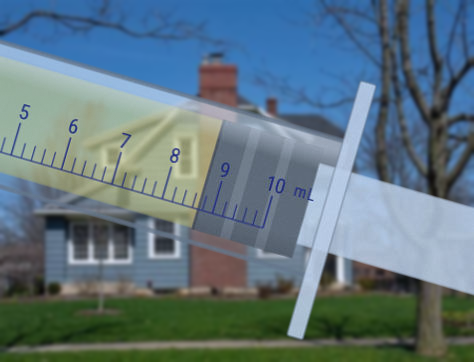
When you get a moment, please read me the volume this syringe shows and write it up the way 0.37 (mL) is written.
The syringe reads 8.7 (mL)
